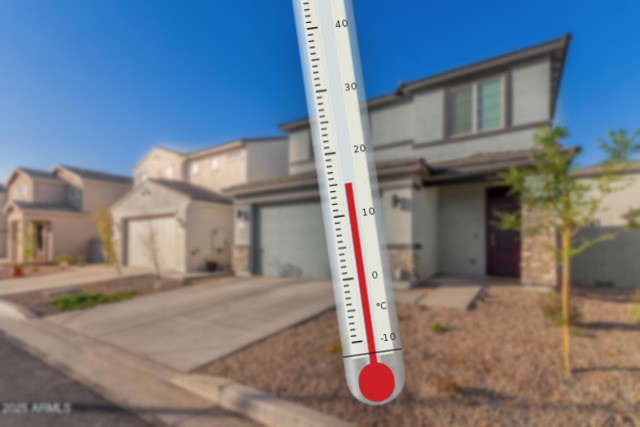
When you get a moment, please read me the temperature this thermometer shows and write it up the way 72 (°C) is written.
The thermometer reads 15 (°C)
